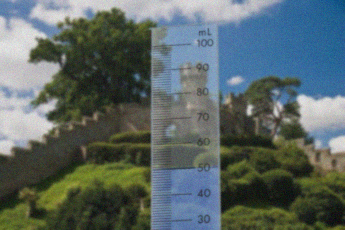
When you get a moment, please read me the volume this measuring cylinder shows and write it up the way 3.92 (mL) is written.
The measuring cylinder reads 50 (mL)
